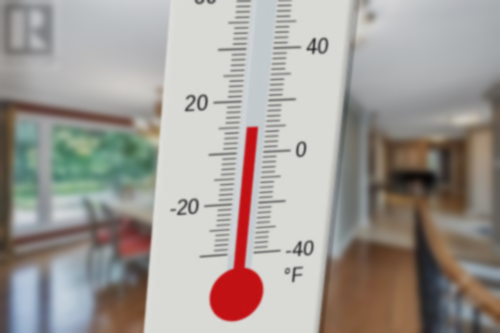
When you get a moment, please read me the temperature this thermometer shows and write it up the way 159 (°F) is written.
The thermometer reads 10 (°F)
